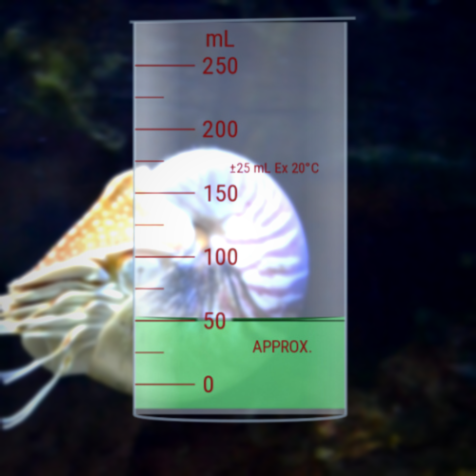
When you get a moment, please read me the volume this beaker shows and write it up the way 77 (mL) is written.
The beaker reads 50 (mL)
